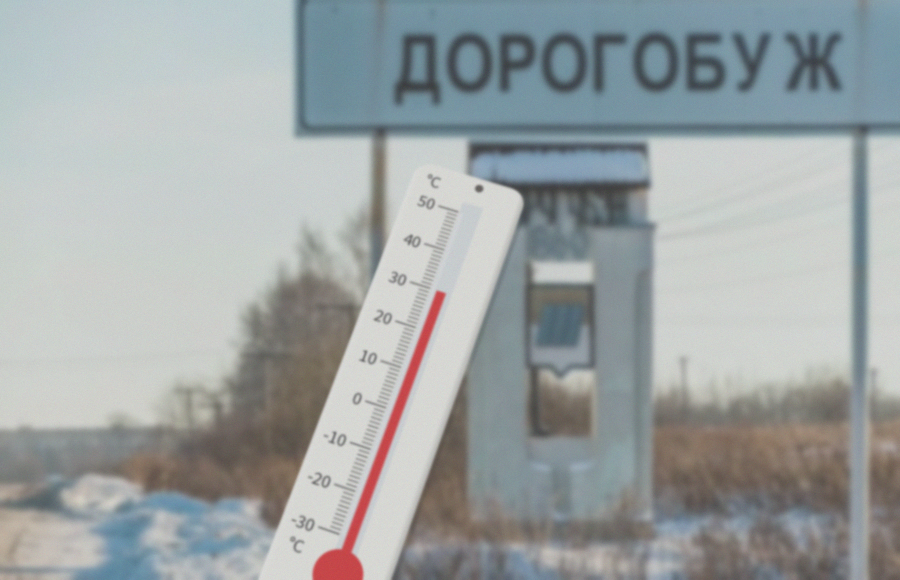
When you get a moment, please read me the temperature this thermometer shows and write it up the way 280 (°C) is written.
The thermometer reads 30 (°C)
